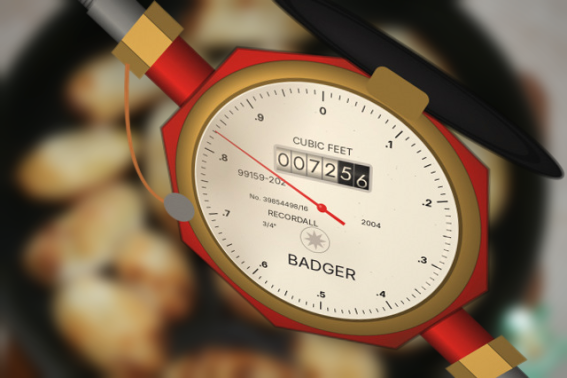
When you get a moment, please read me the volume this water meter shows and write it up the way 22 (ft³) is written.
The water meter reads 7255.83 (ft³)
